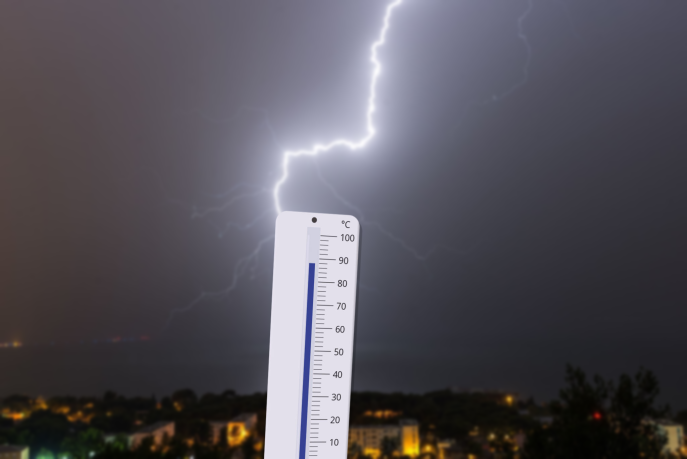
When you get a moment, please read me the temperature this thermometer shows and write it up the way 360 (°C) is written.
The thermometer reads 88 (°C)
